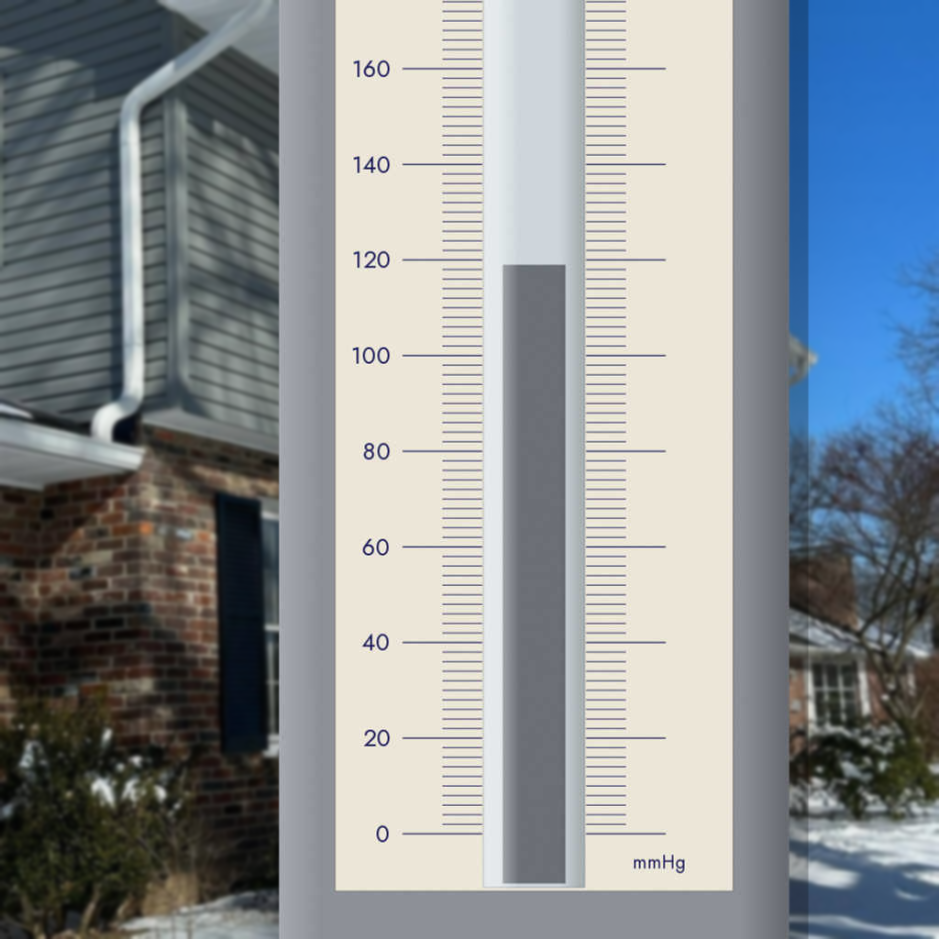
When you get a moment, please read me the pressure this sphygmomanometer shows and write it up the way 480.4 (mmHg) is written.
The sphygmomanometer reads 119 (mmHg)
